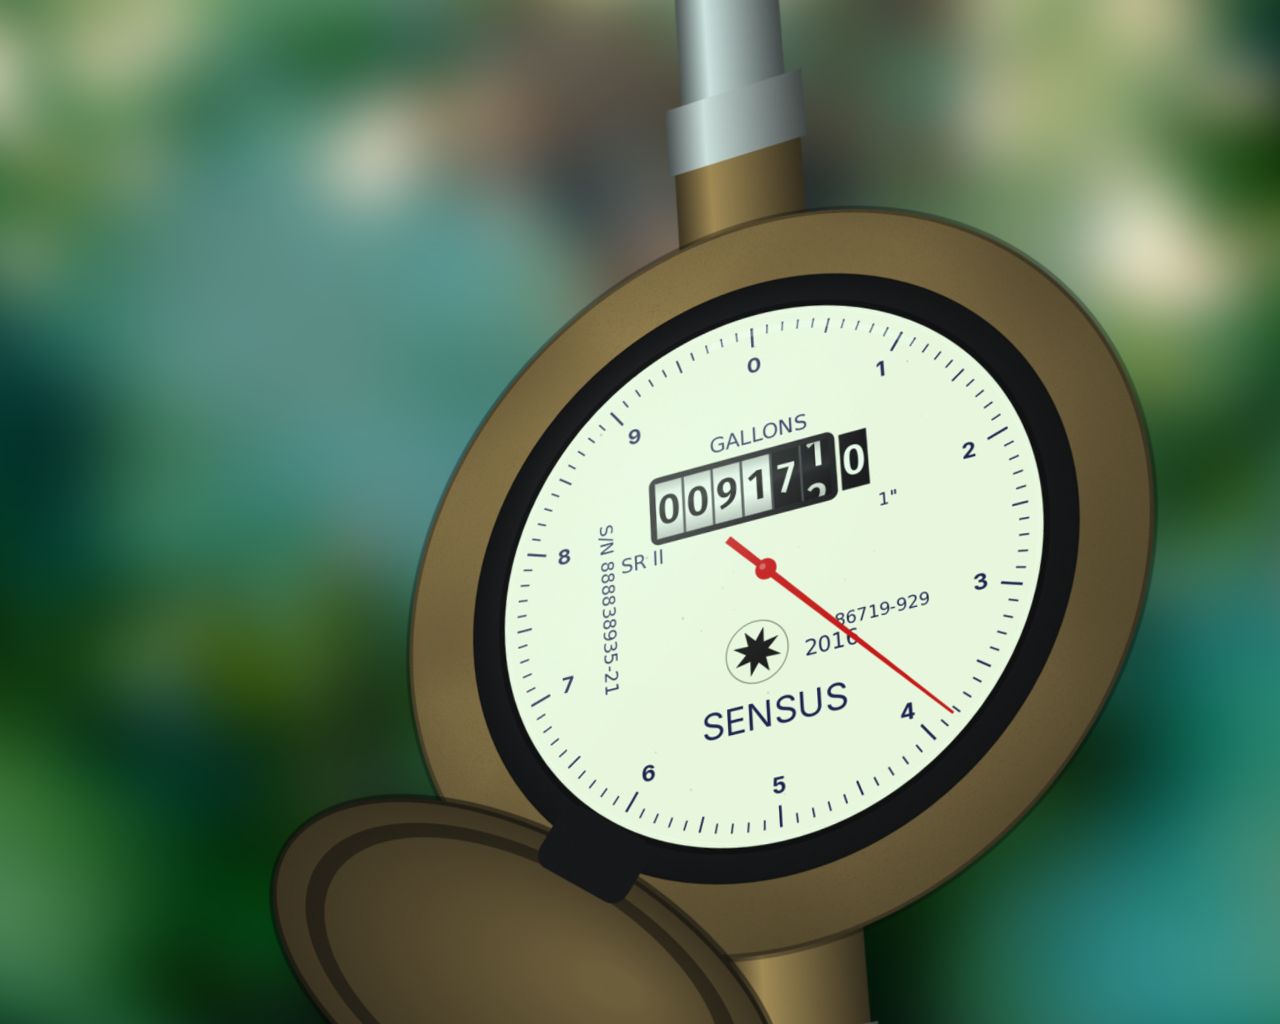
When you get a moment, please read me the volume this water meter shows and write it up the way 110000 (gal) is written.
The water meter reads 91713.8 (gal)
